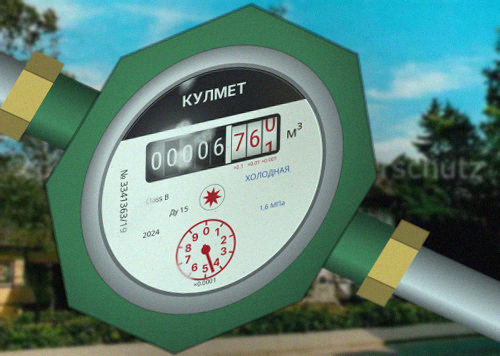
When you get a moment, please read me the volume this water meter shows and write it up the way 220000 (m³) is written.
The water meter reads 6.7604 (m³)
